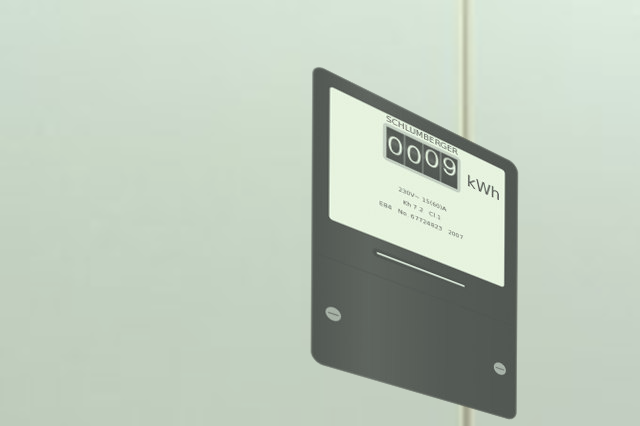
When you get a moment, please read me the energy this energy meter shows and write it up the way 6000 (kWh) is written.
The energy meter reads 9 (kWh)
